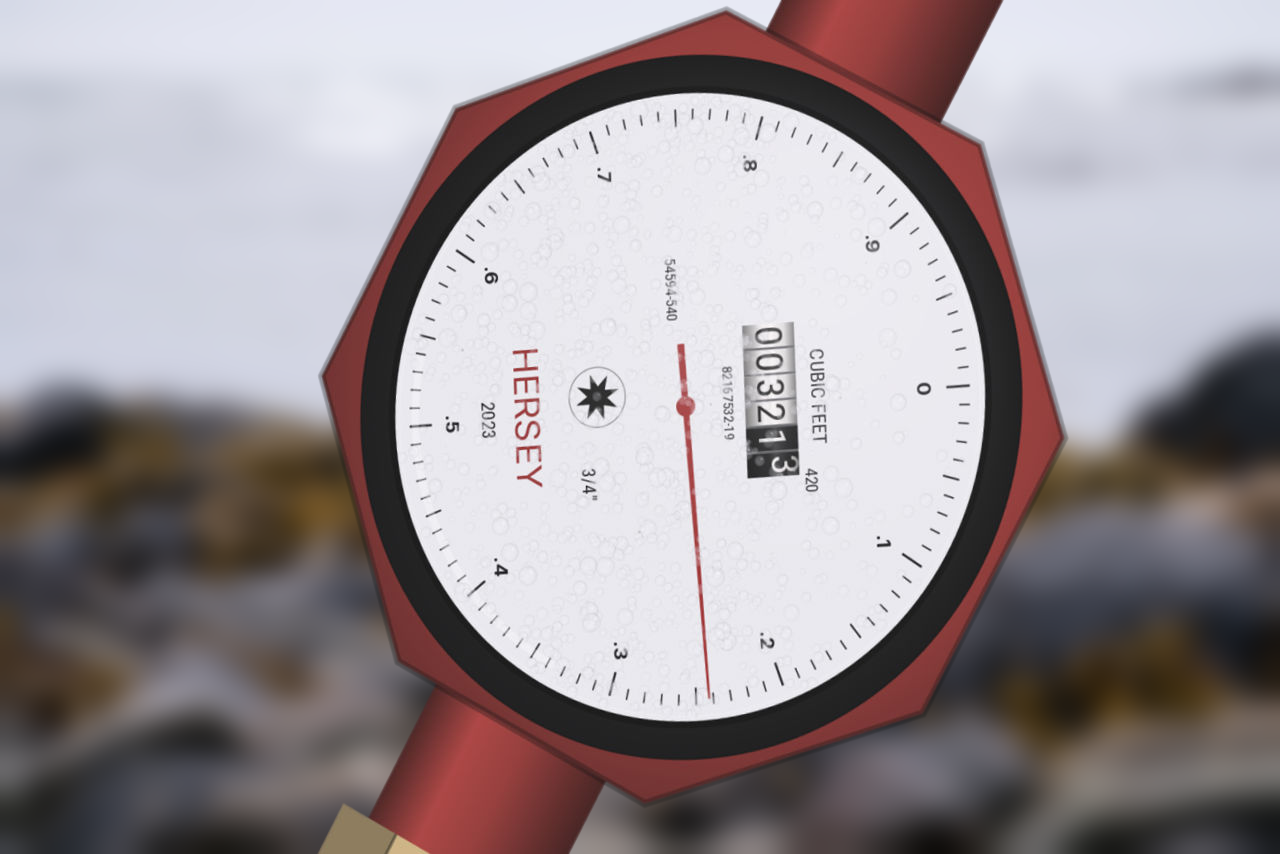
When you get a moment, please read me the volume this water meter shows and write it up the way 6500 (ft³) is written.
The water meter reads 3213.24 (ft³)
